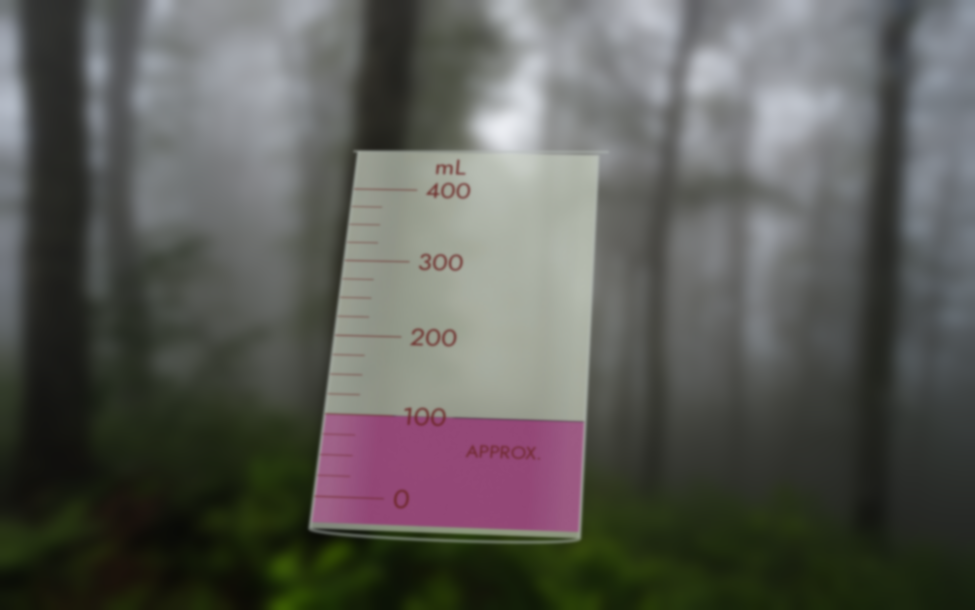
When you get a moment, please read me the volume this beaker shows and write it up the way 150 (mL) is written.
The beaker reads 100 (mL)
